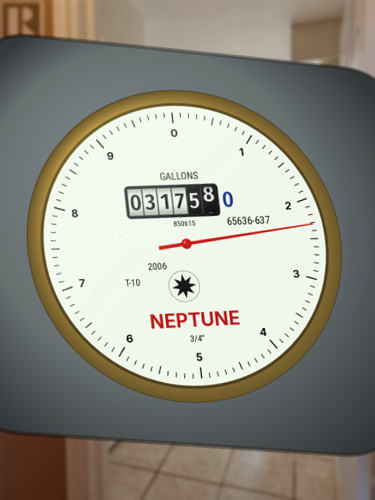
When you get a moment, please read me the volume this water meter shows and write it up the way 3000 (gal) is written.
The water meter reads 317582.3 (gal)
